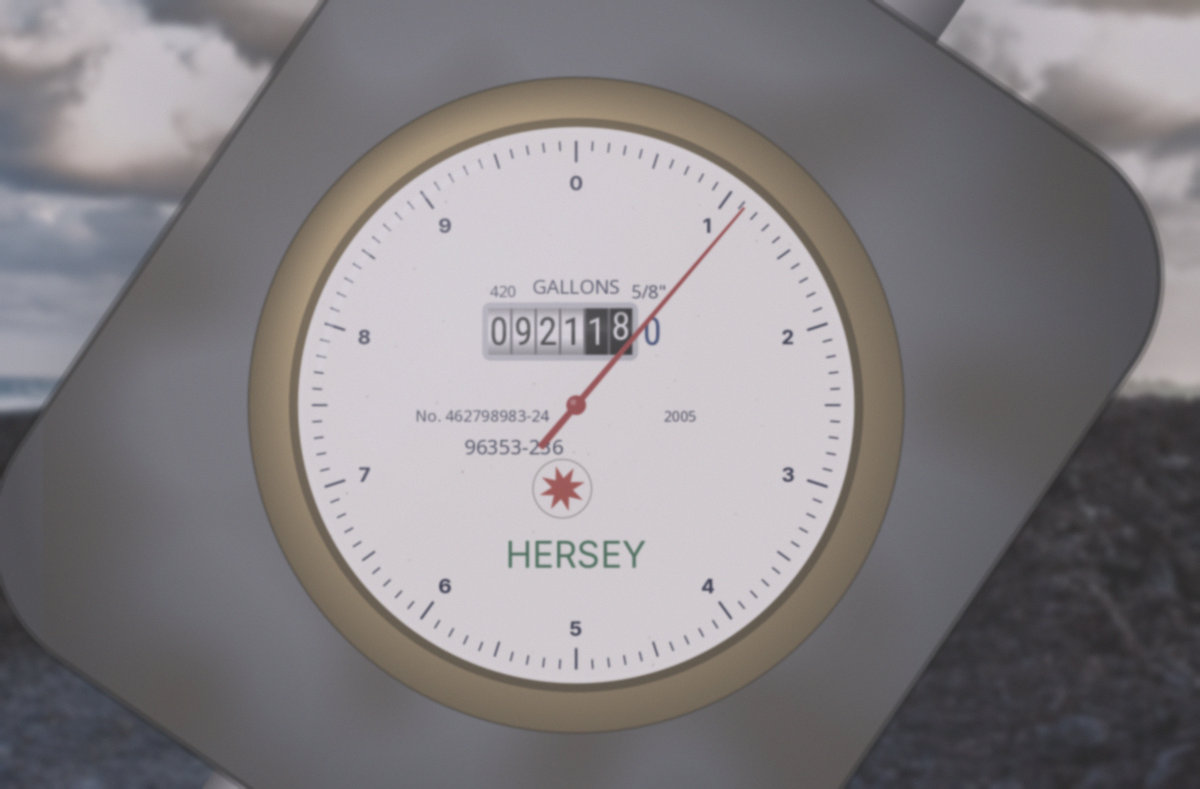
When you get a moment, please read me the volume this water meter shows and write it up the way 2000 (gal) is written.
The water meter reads 921181.1 (gal)
